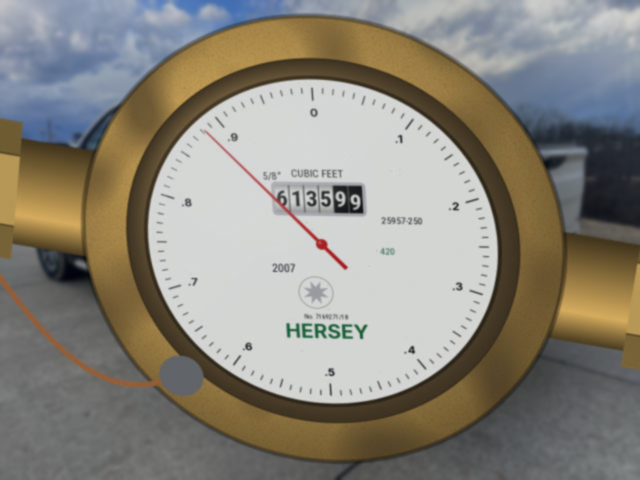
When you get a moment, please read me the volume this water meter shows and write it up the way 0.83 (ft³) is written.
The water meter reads 613598.88 (ft³)
